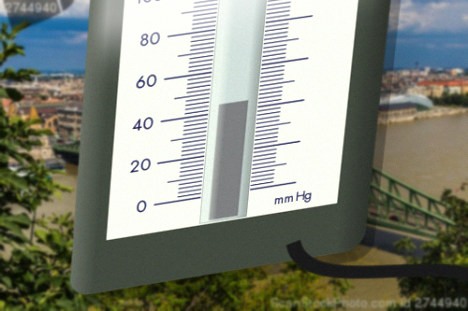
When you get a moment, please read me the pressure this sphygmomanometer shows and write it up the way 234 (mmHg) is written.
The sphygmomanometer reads 44 (mmHg)
